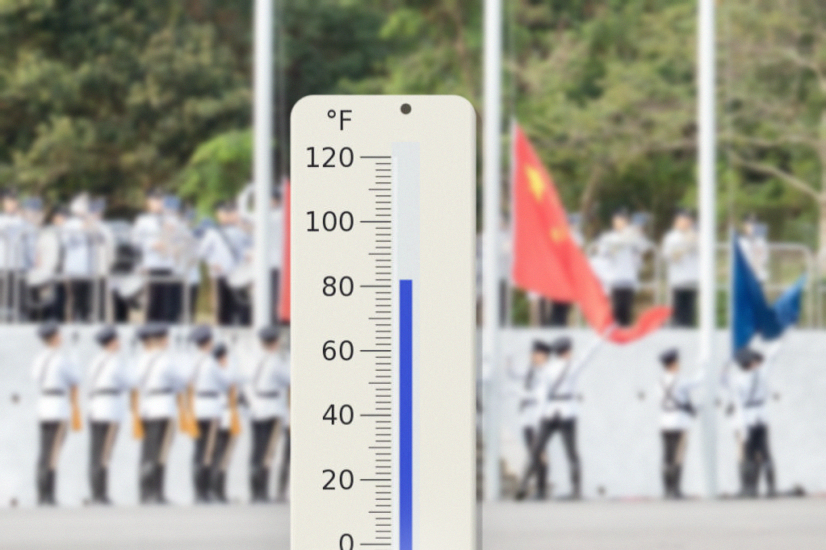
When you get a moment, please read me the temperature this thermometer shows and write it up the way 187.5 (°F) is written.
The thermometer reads 82 (°F)
